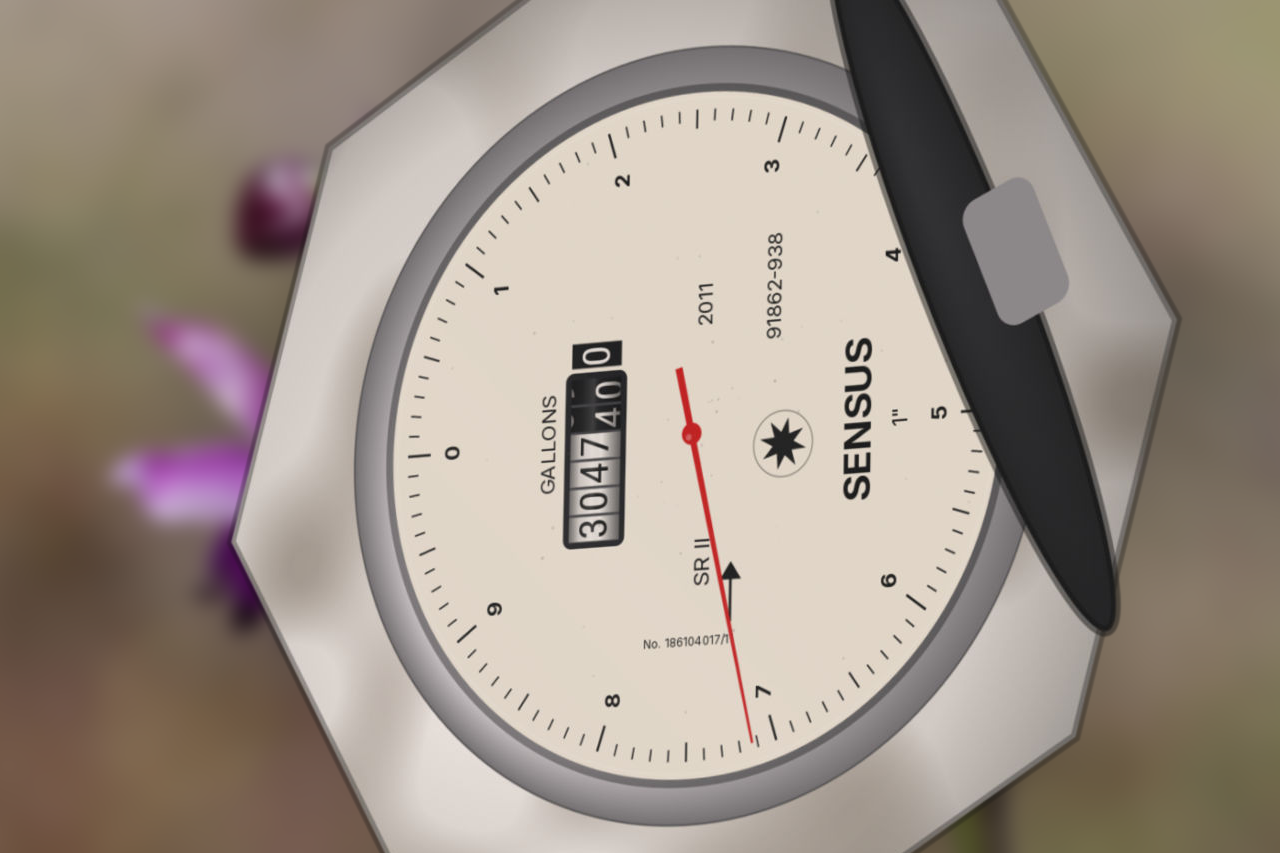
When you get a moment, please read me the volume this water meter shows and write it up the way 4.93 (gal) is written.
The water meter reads 3047397.1 (gal)
